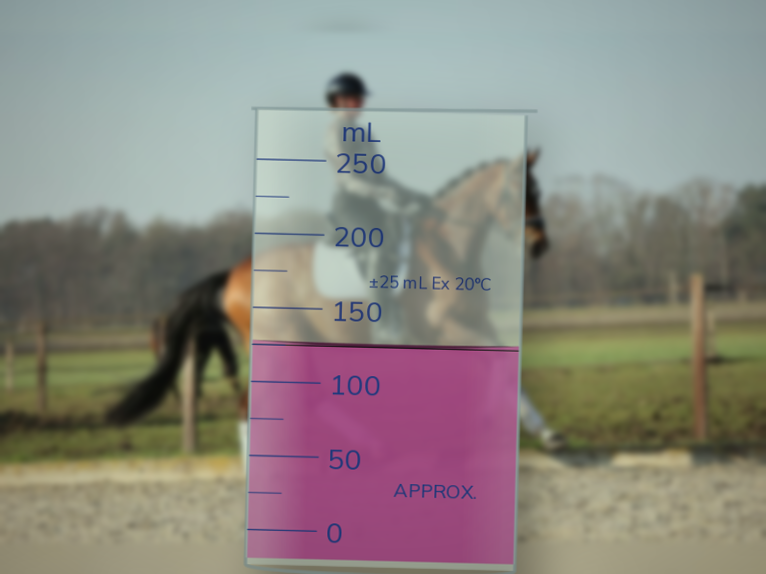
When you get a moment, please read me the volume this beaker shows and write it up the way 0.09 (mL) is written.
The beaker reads 125 (mL)
